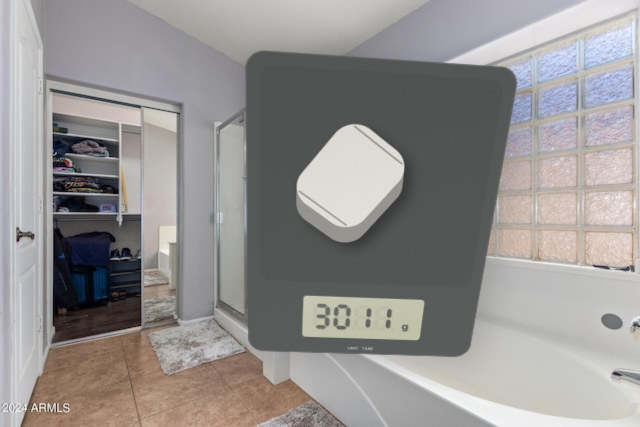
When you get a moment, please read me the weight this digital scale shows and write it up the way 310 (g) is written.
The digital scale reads 3011 (g)
